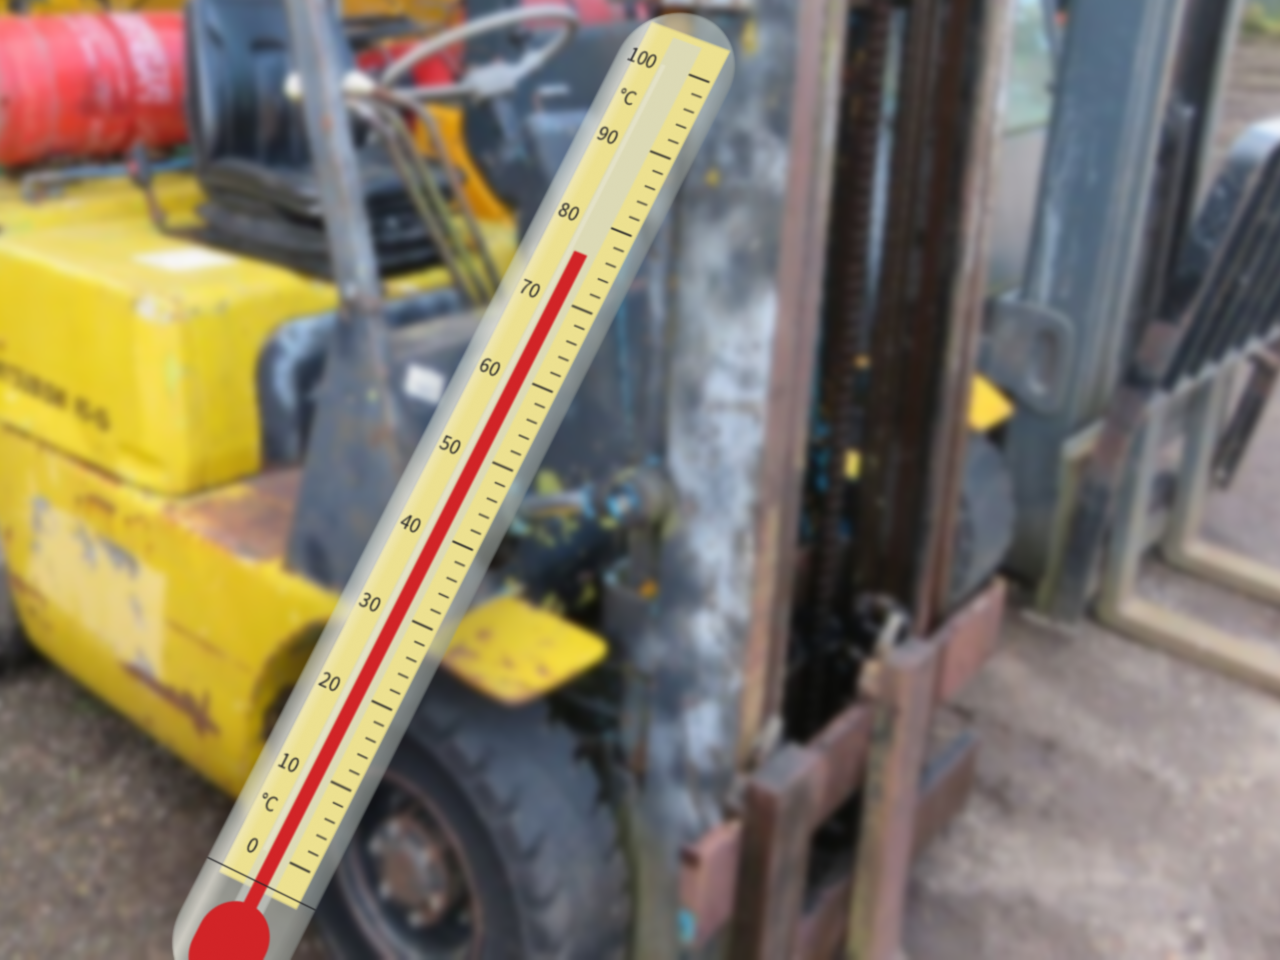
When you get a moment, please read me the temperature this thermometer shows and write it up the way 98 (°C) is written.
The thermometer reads 76 (°C)
